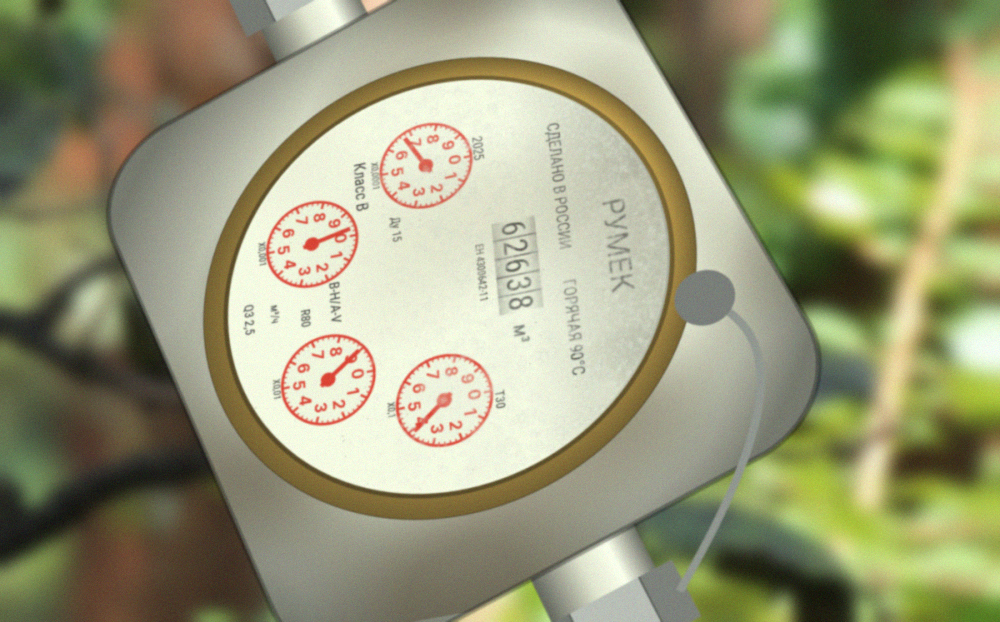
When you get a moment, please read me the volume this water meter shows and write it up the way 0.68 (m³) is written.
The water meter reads 62638.3896 (m³)
